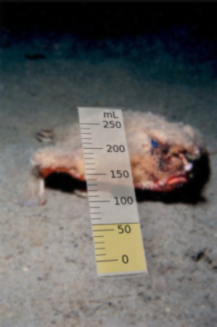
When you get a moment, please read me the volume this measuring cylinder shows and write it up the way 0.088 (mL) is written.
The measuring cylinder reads 60 (mL)
